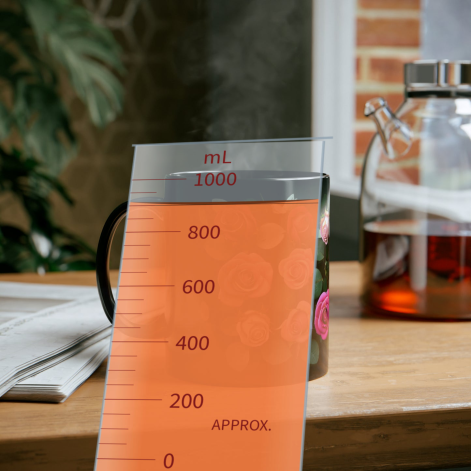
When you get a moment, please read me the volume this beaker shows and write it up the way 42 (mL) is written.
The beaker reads 900 (mL)
